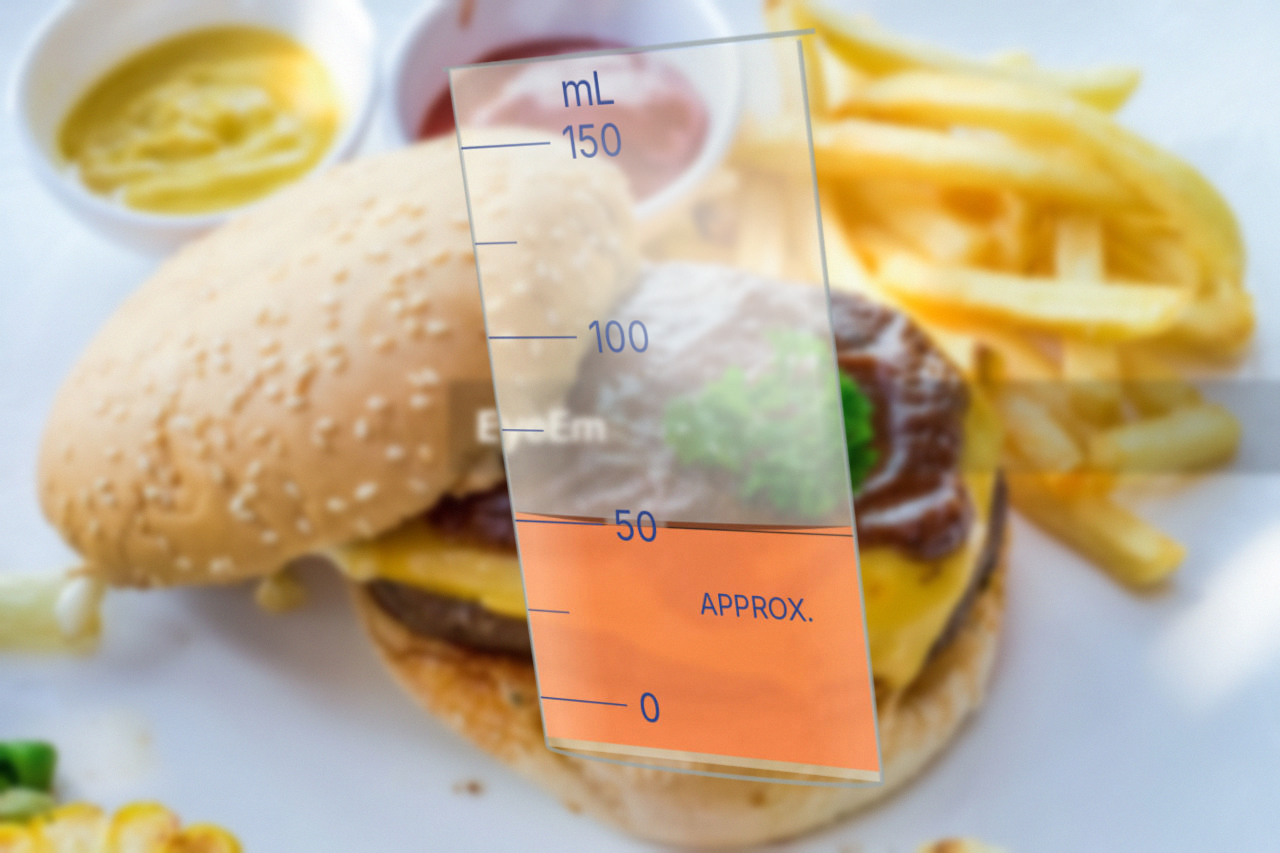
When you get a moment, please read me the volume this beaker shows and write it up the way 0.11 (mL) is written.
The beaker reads 50 (mL)
